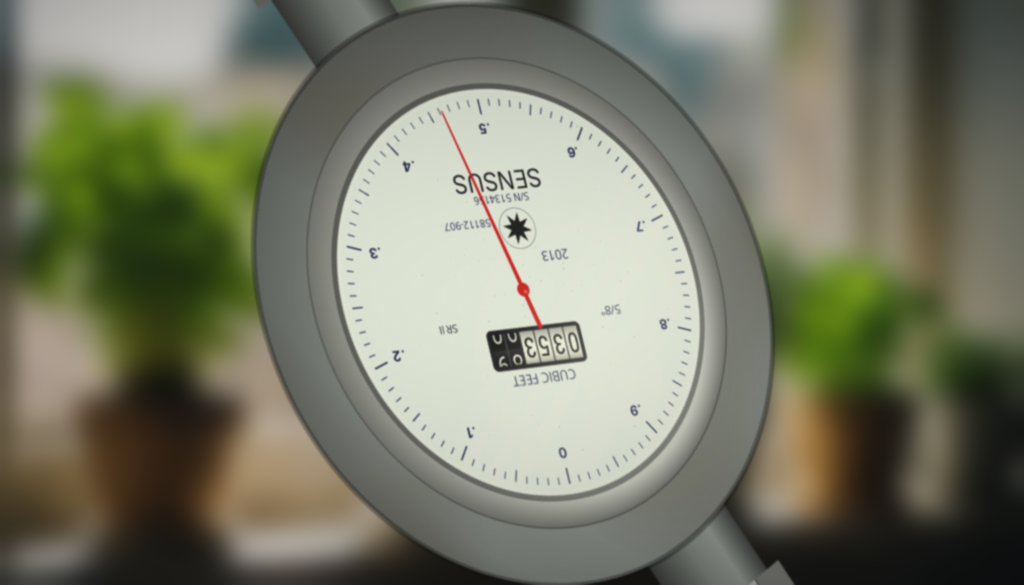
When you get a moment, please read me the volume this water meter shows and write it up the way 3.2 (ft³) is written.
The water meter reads 35389.46 (ft³)
